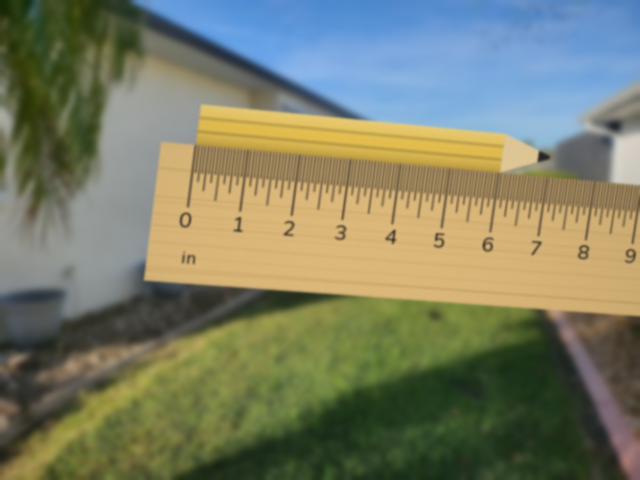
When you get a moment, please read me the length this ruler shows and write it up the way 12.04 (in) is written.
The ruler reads 7 (in)
